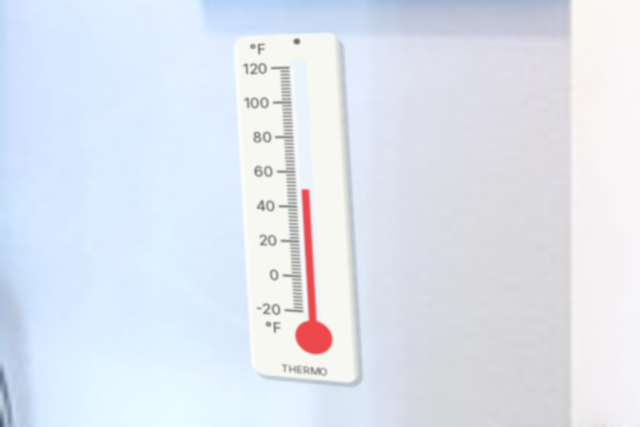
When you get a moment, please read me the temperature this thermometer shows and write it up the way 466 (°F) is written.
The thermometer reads 50 (°F)
